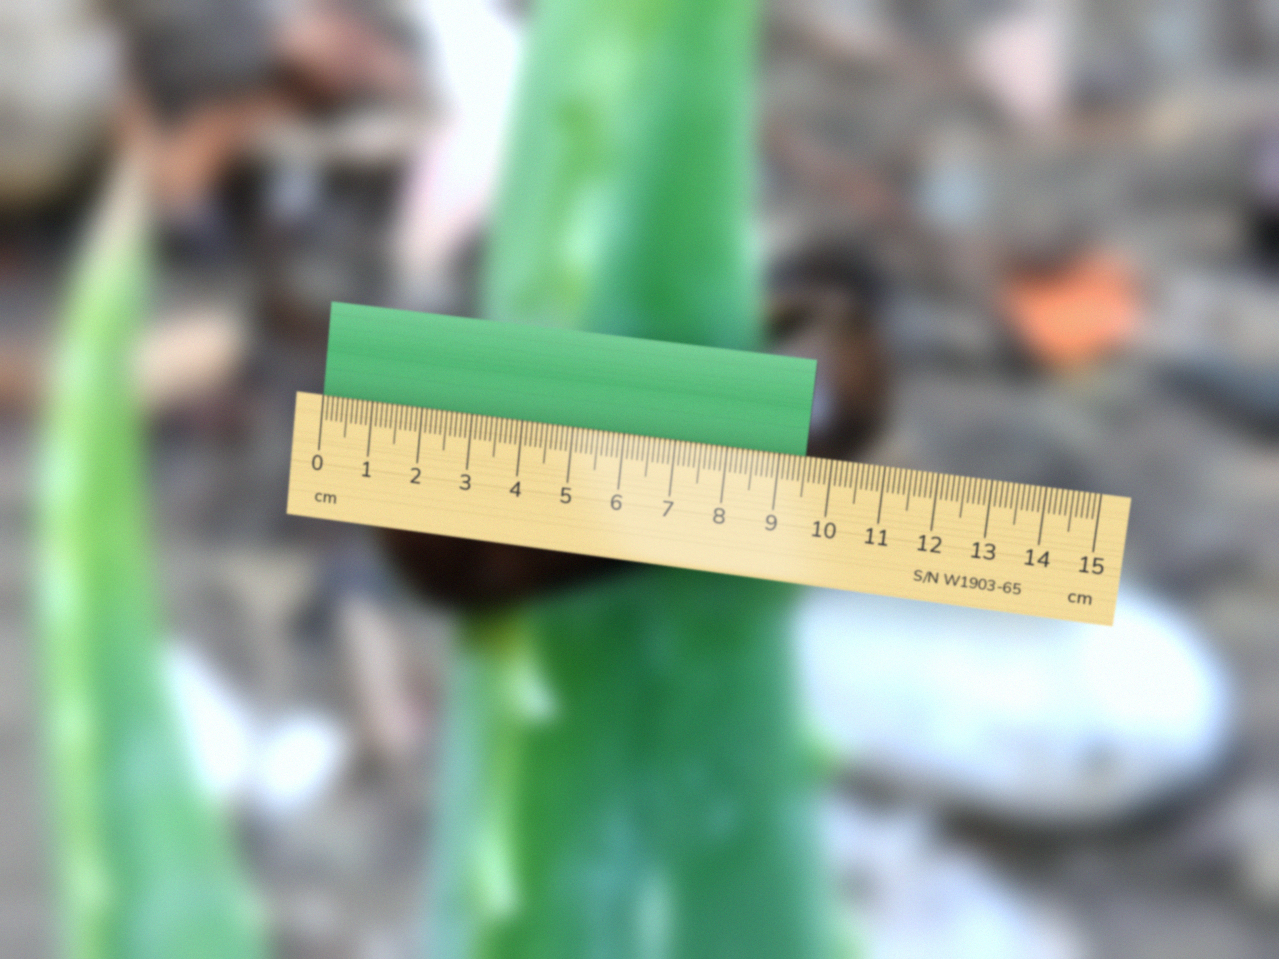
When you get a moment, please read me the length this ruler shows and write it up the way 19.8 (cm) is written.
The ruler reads 9.5 (cm)
